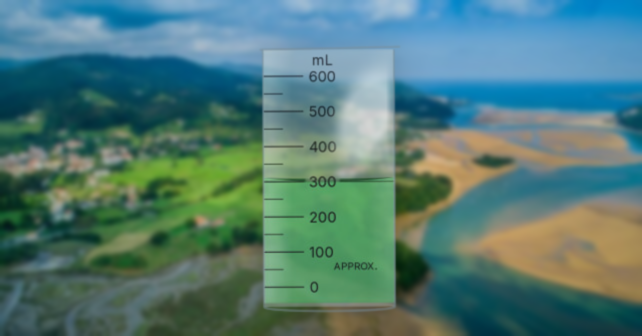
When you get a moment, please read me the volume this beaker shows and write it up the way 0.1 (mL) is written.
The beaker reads 300 (mL)
